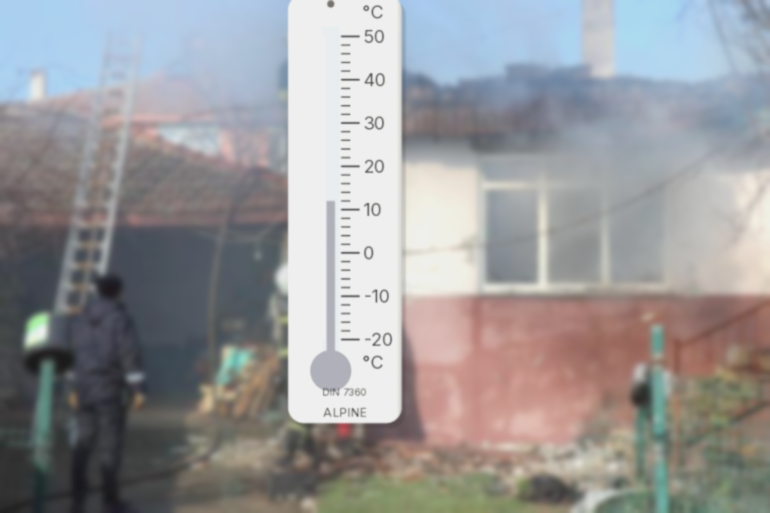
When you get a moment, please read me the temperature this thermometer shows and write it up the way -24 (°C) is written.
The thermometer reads 12 (°C)
